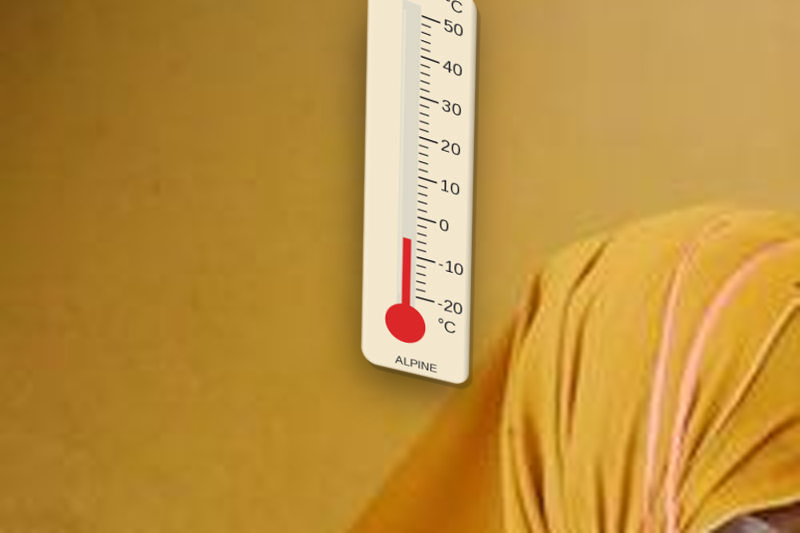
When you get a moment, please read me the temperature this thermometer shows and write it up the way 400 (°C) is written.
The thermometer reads -6 (°C)
